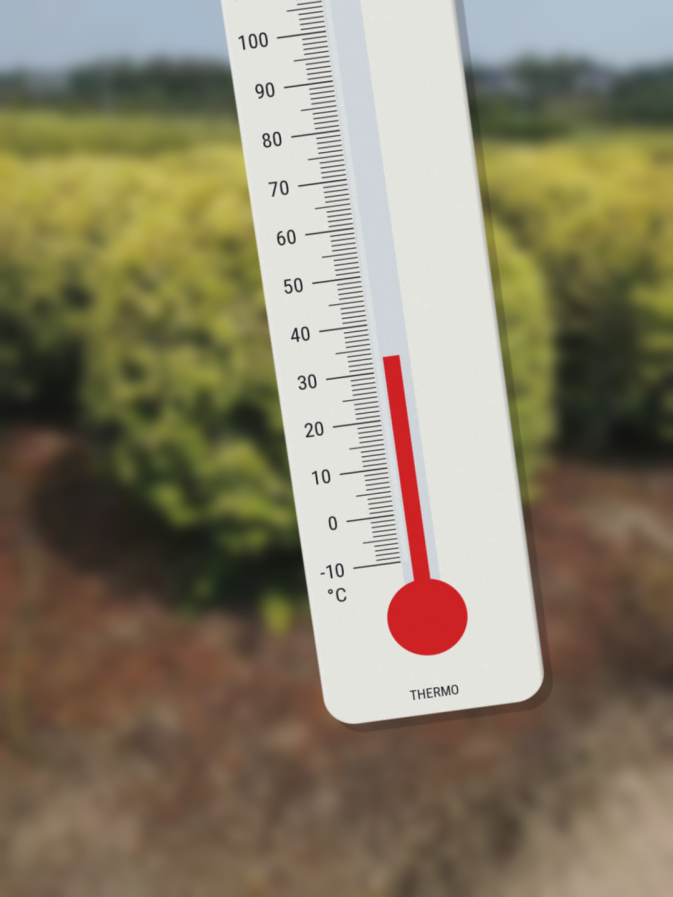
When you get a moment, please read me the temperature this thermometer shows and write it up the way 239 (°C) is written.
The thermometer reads 33 (°C)
